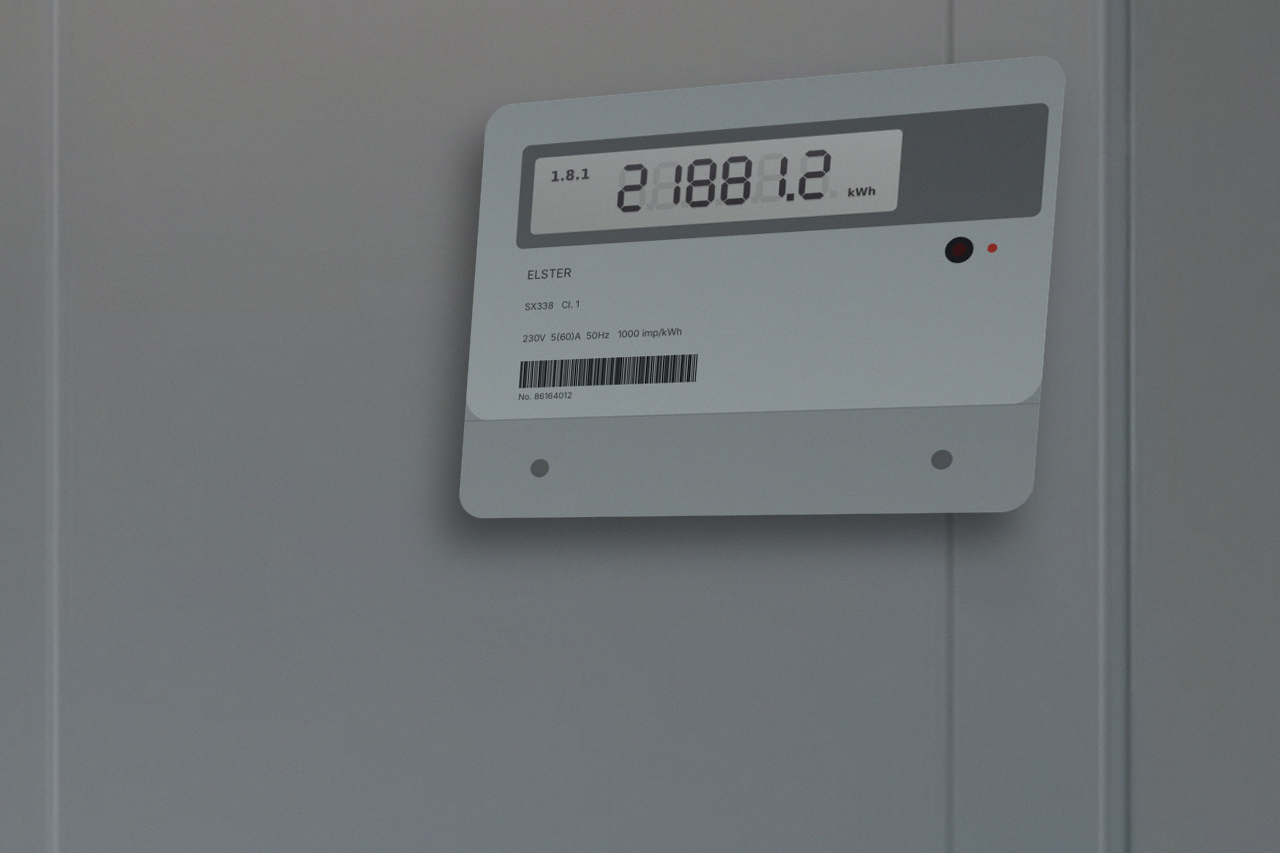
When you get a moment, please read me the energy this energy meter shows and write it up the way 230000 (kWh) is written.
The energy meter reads 21881.2 (kWh)
